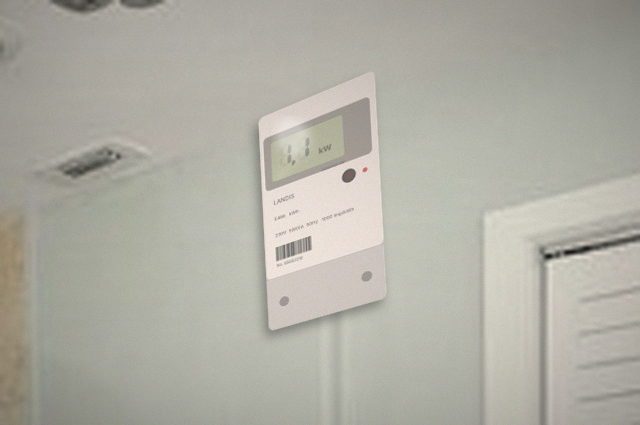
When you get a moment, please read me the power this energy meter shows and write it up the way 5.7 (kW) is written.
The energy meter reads 1.1 (kW)
